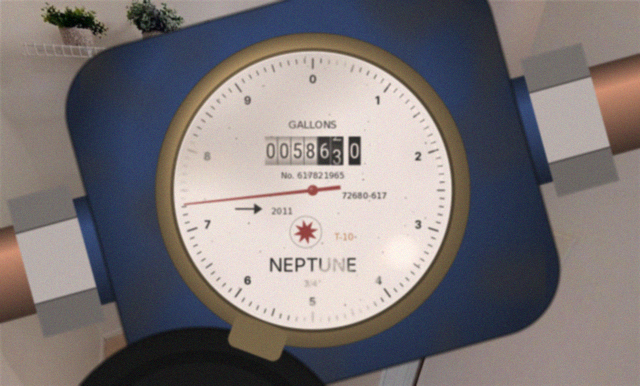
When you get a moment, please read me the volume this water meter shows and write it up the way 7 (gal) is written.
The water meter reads 58627.3 (gal)
